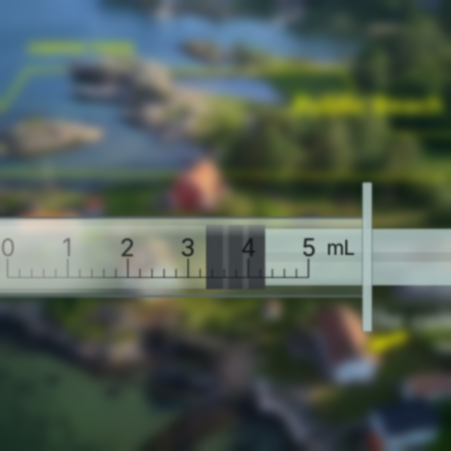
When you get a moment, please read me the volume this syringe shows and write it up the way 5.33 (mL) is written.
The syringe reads 3.3 (mL)
